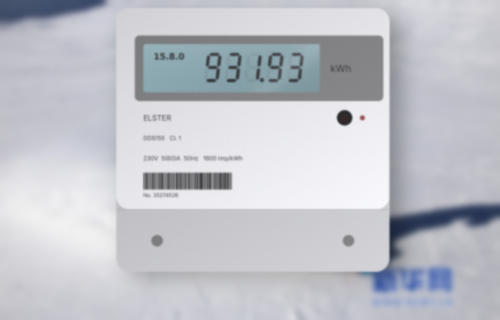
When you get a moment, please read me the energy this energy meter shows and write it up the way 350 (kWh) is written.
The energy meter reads 931.93 (kWh)
